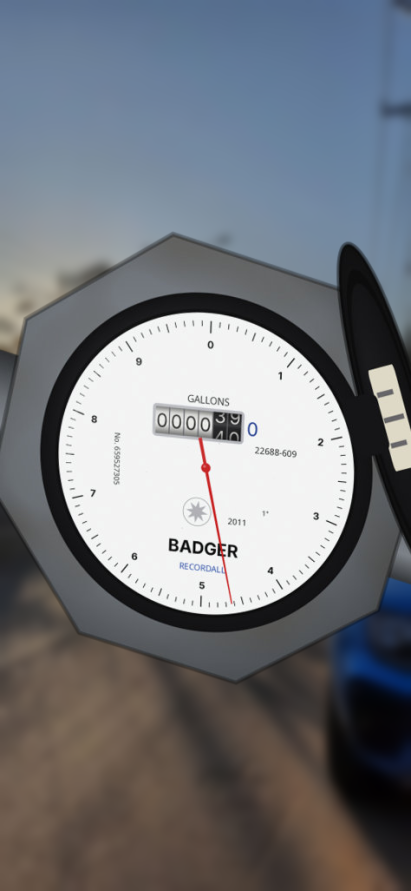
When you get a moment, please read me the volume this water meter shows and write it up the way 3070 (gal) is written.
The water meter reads 394.6 (gal)
